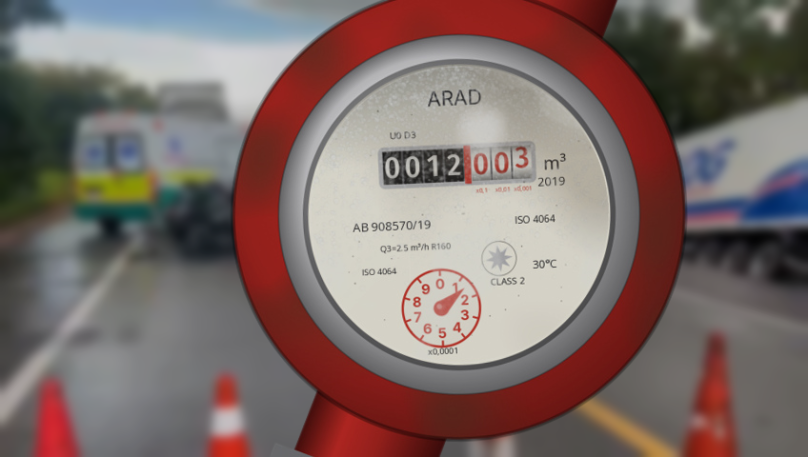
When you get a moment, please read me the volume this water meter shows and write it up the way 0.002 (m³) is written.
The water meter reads 12.0031 (m³)
